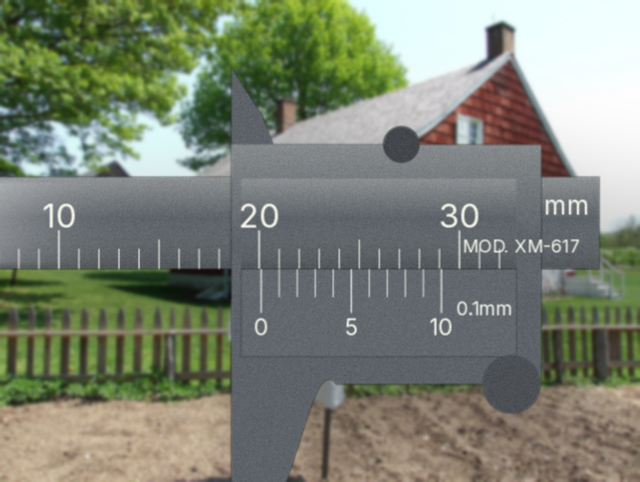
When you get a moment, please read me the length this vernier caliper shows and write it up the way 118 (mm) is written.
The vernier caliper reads 20.1 (mm)
